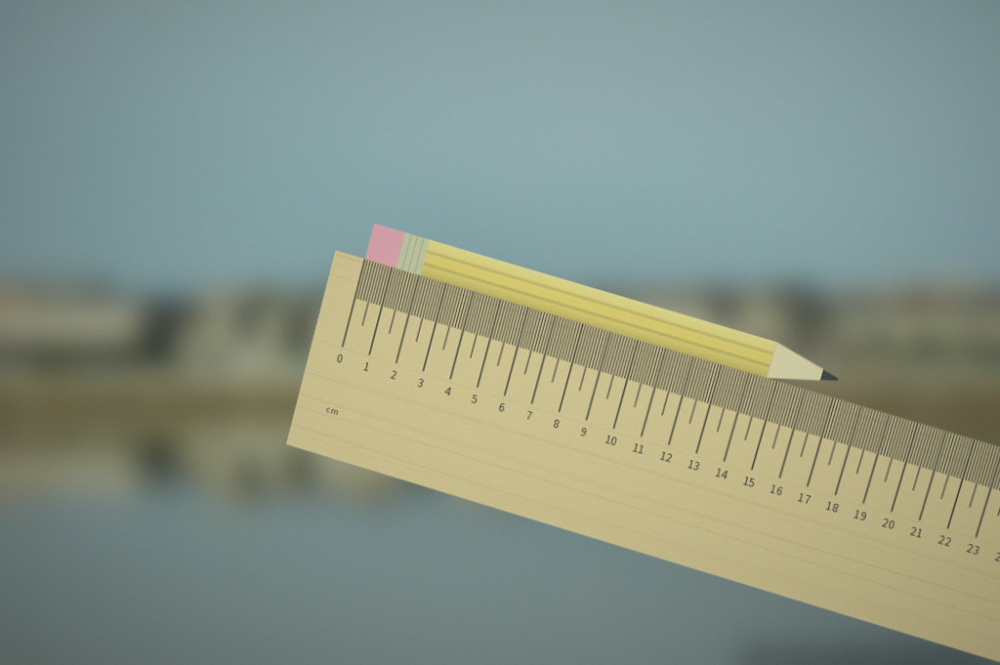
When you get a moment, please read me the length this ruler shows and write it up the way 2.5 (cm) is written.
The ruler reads 17 (cm)
